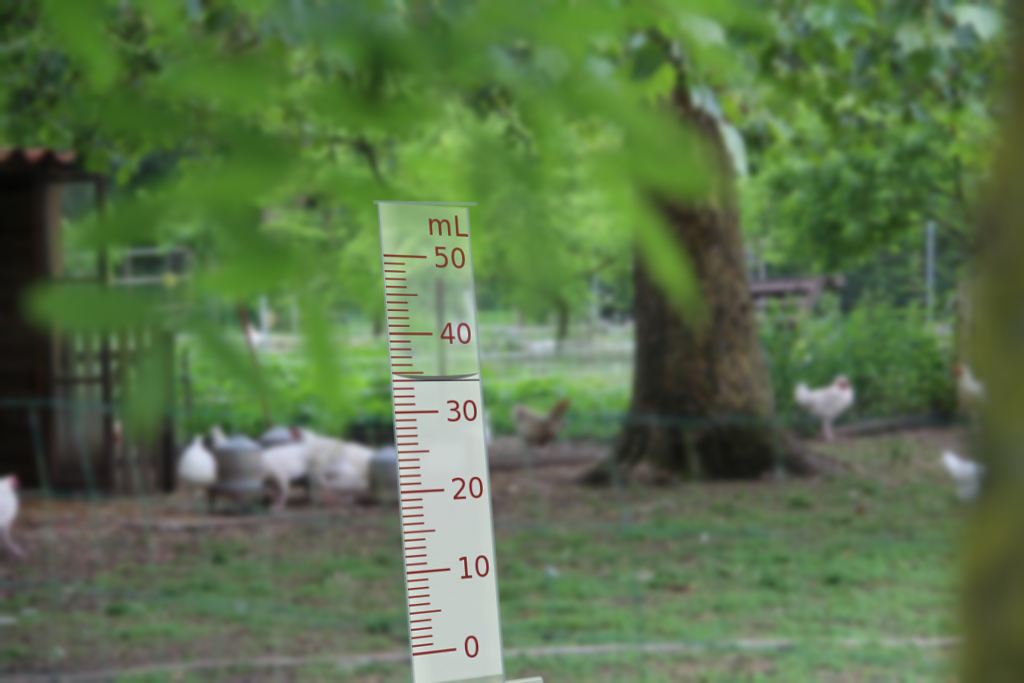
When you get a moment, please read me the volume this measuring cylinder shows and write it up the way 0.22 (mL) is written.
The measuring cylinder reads 34 (mL)
